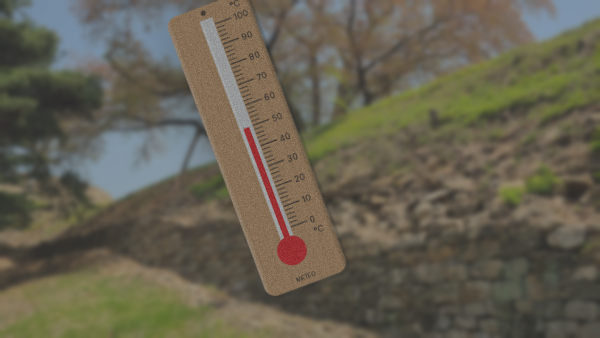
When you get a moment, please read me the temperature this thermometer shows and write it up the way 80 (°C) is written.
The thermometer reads 50 (°C)
